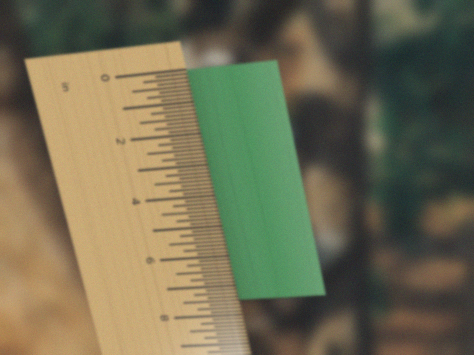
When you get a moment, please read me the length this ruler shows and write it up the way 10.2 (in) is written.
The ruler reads 7.5 (in)
